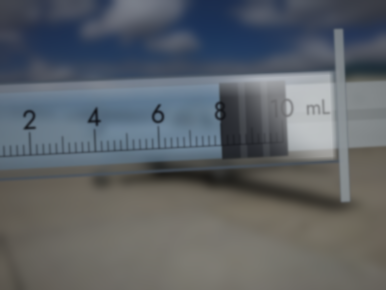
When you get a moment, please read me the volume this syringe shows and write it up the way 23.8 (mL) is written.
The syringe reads 8 (mL)
